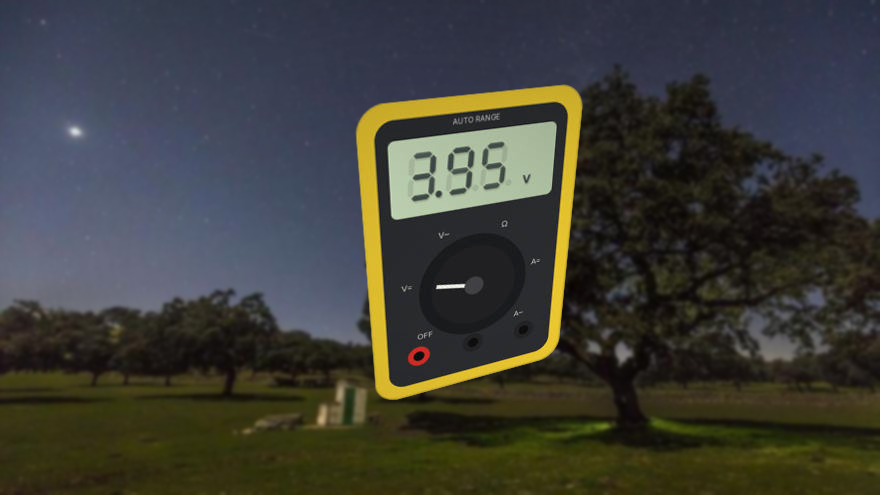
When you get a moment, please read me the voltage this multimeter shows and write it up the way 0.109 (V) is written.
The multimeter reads 3.95 (V)
